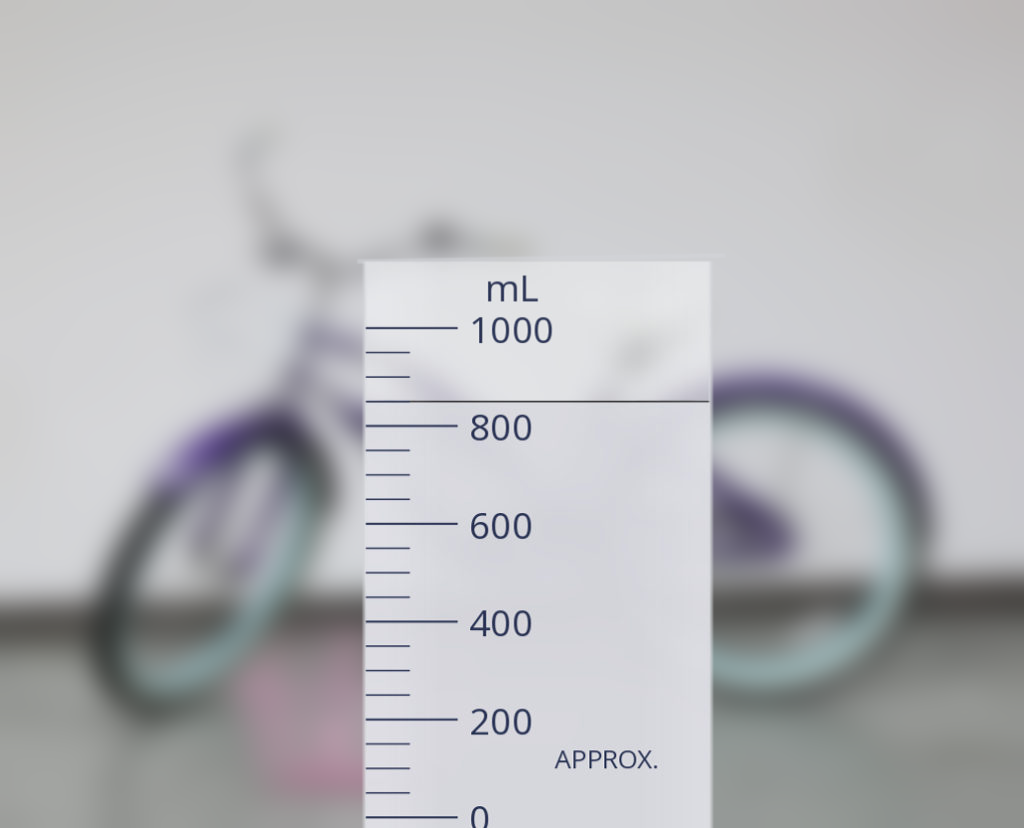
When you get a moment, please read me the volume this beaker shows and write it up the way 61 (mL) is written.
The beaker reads 850 (mL)
